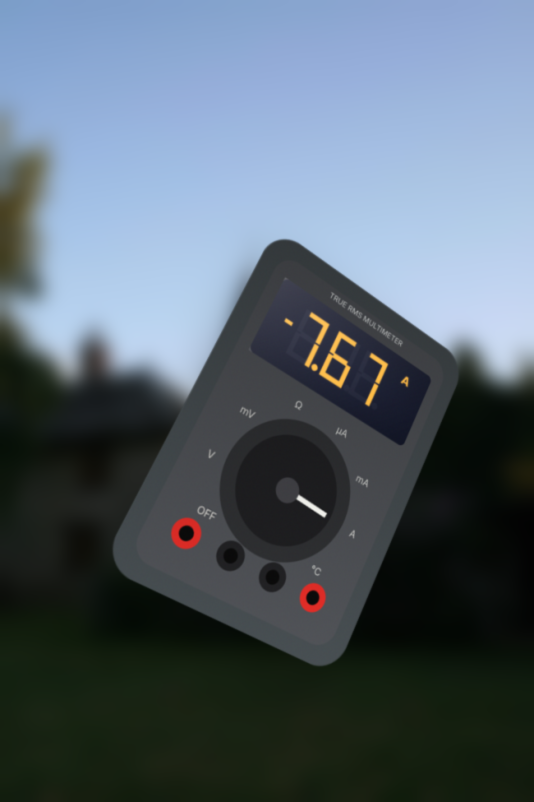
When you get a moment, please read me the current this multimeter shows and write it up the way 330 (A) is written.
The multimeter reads -7.67 (A)
